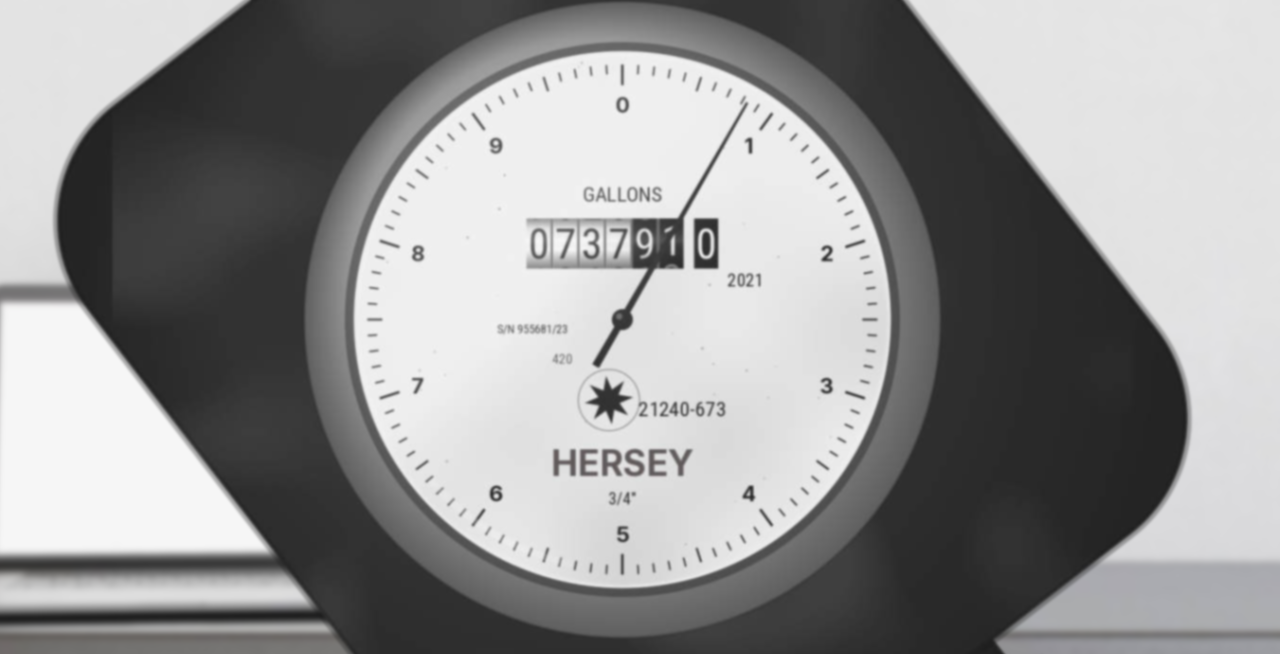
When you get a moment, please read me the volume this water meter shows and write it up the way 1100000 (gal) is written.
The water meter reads 737910.8 (gal)
